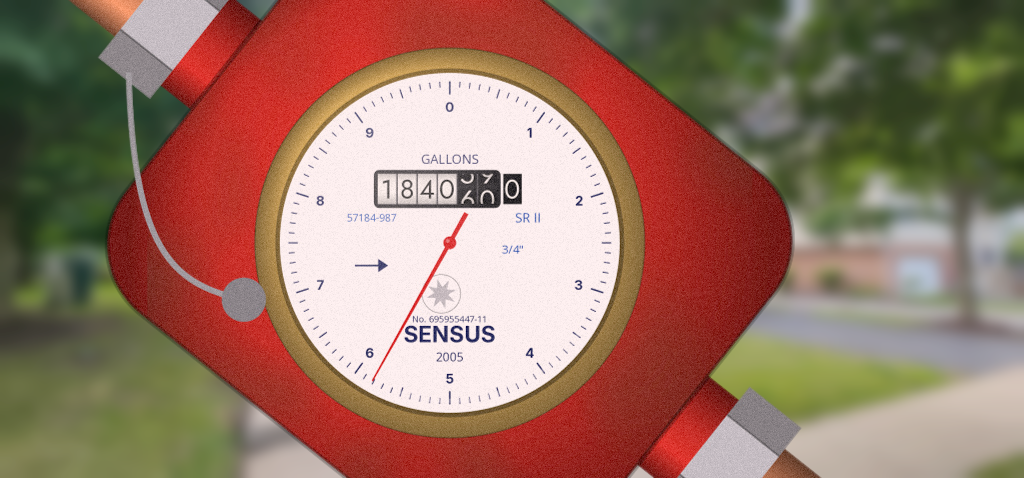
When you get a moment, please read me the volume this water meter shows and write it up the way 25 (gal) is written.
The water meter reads 1840595.8 (gal)
